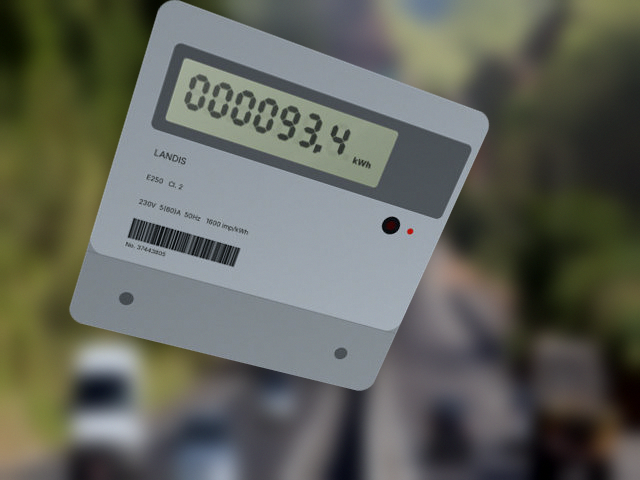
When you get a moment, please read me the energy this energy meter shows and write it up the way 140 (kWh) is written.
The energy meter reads 93.4 (kWh)
